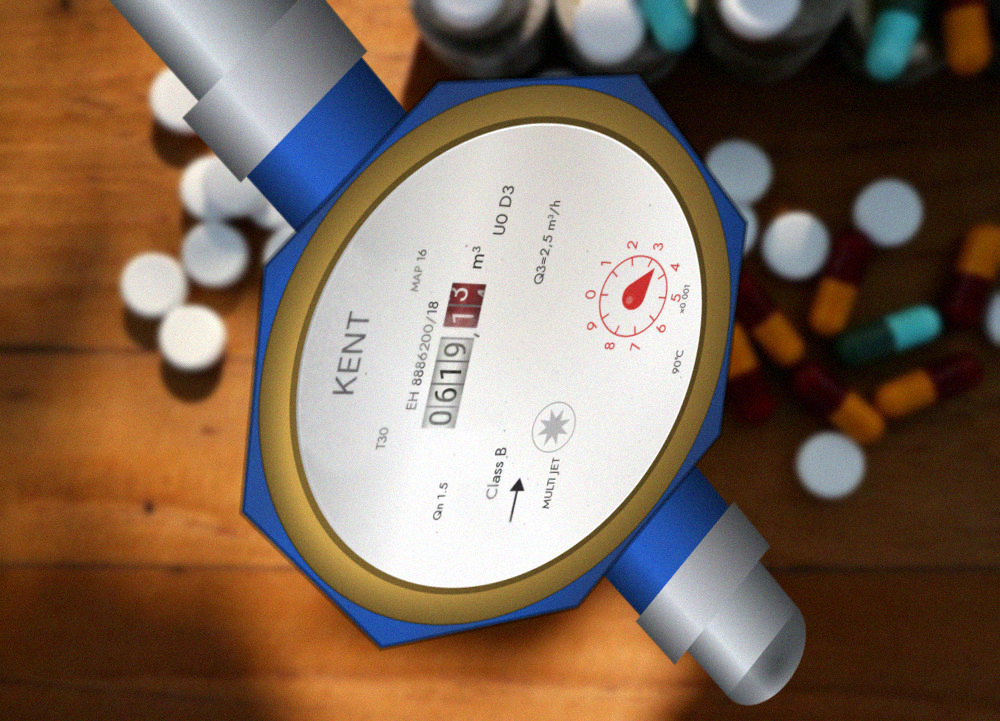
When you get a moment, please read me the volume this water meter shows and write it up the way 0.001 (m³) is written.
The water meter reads 619.133 (m³)
